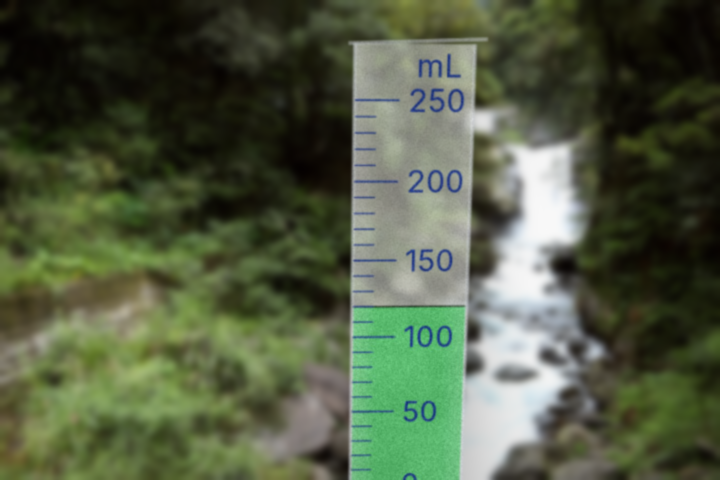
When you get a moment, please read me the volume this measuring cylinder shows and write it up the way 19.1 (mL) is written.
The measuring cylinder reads 120 (mL)
